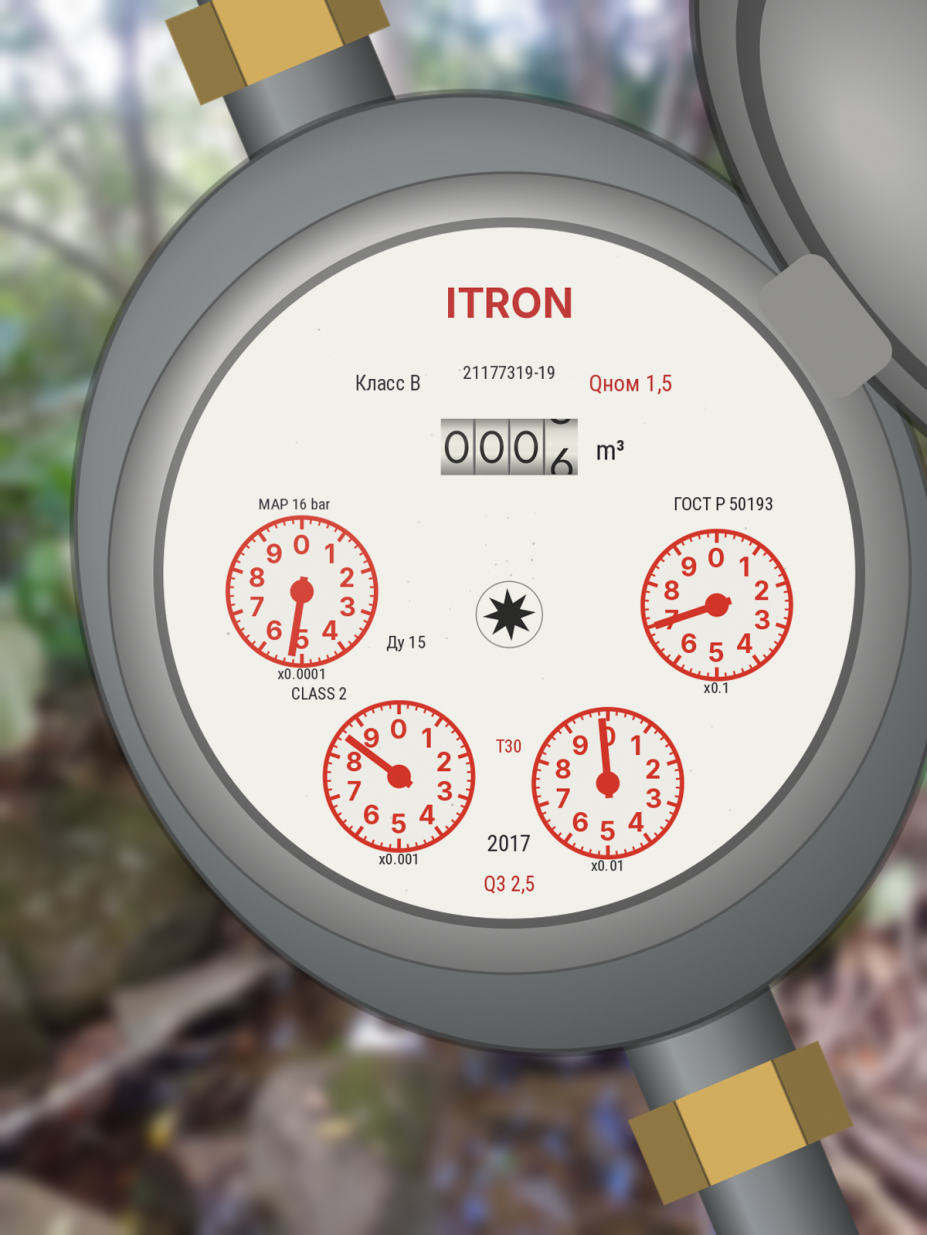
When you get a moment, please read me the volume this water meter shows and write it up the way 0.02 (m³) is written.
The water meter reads 5.6985 (m³)
